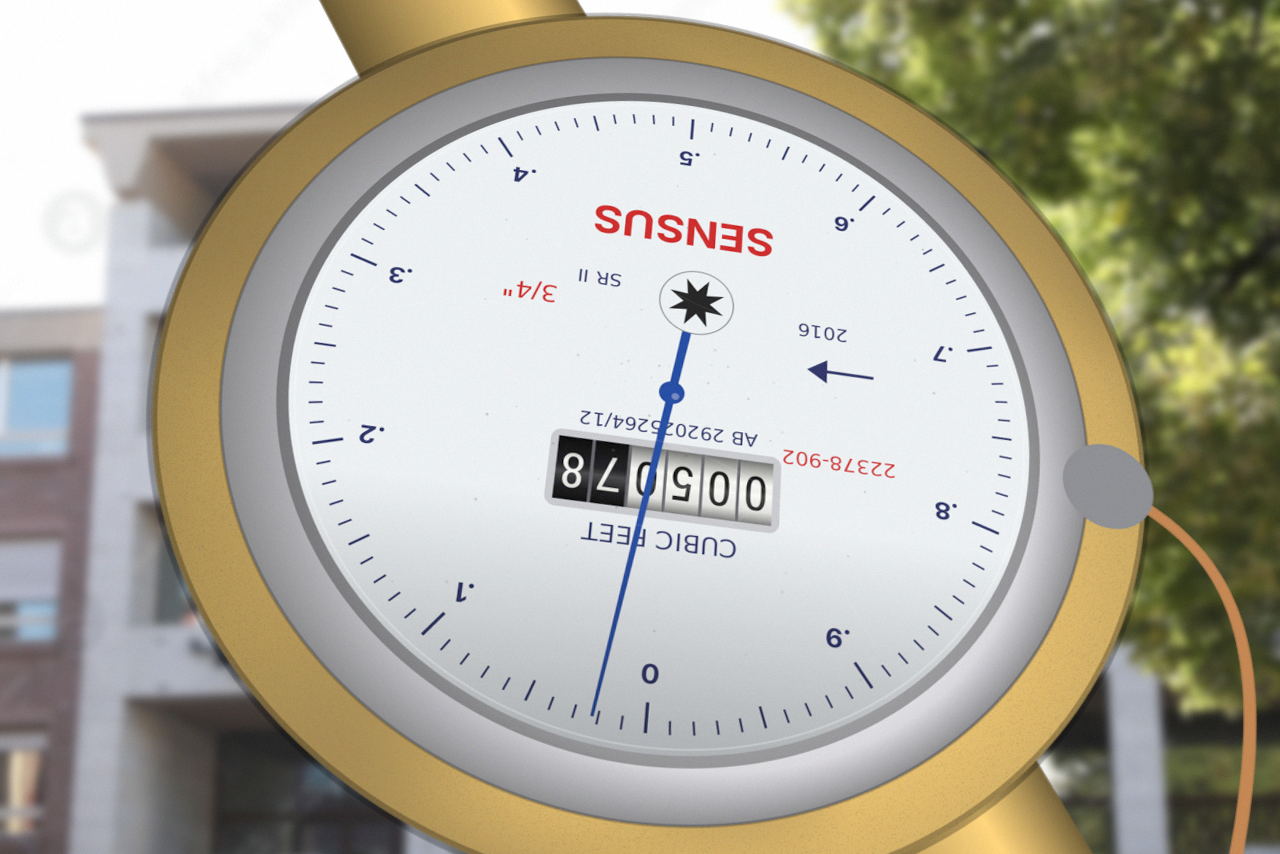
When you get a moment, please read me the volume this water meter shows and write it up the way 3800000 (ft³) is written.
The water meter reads 5078.02 (ft³)
